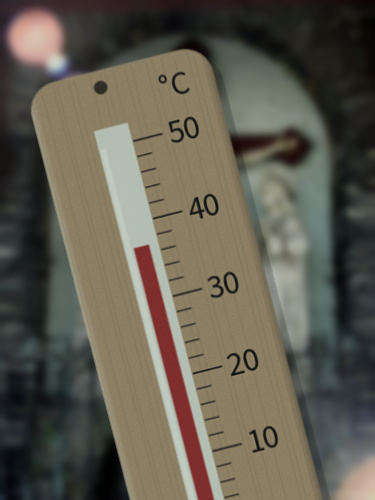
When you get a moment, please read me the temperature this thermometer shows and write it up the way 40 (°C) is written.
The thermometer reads 37 (°C)
